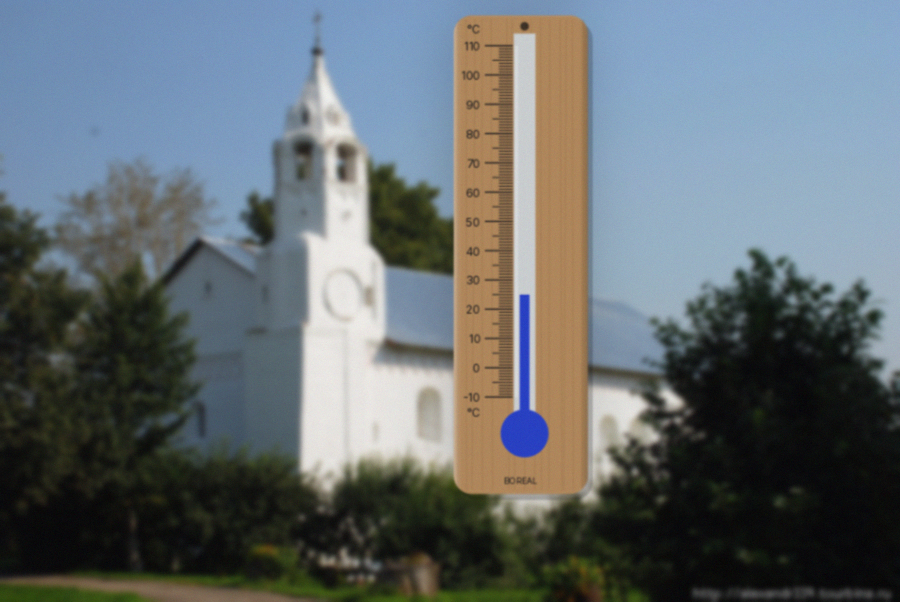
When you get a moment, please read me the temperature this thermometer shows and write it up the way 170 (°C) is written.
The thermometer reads 25 (°C)
